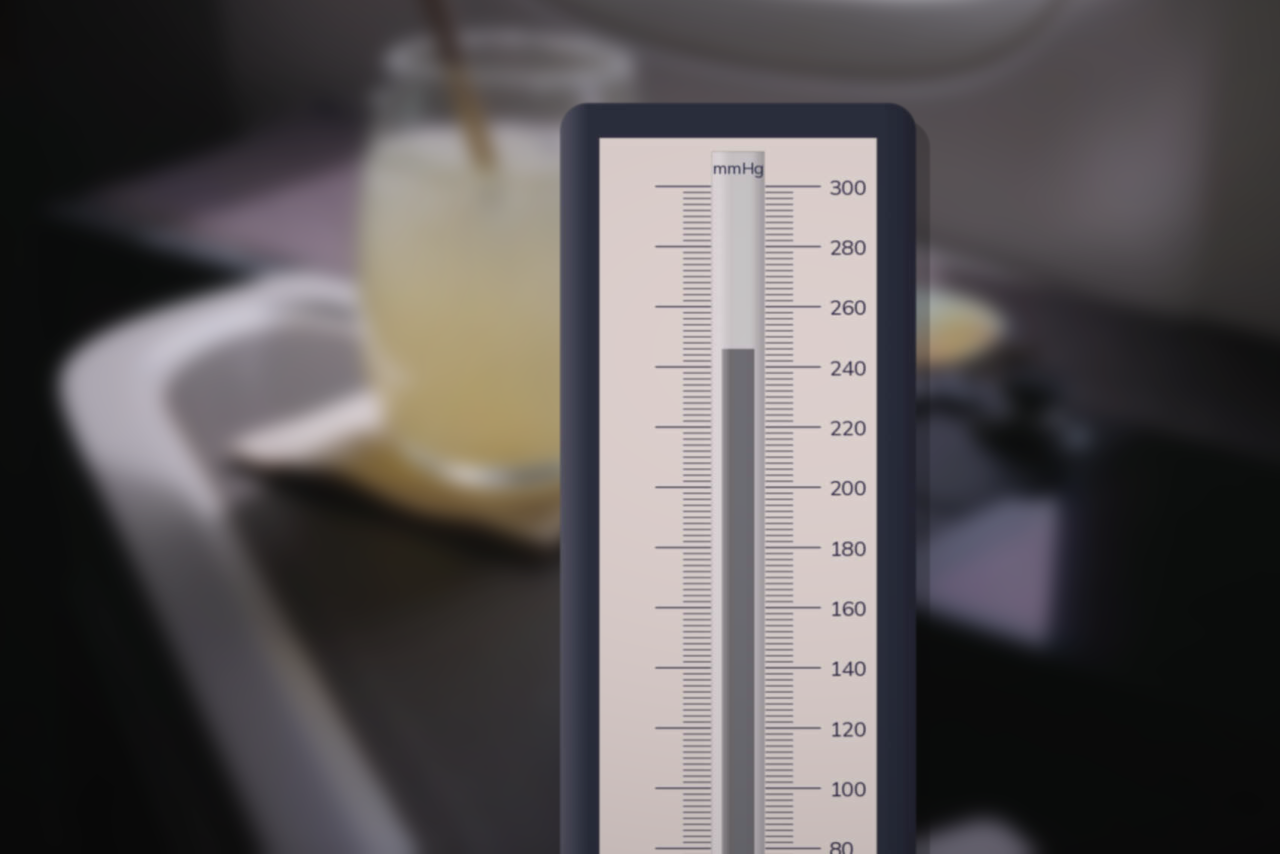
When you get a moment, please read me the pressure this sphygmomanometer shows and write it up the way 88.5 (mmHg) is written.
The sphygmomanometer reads 246 (mmHg)
